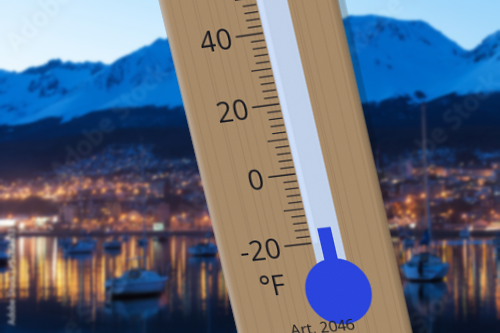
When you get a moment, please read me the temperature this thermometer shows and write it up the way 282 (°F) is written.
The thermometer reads -16 (°F)
